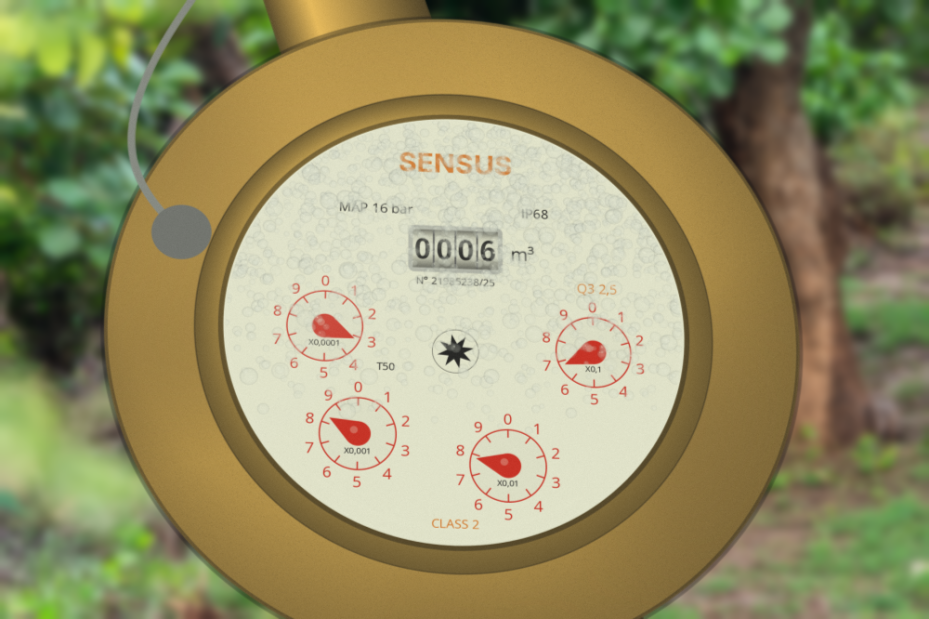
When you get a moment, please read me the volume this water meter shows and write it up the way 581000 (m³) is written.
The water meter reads 6.6783 (m³)
